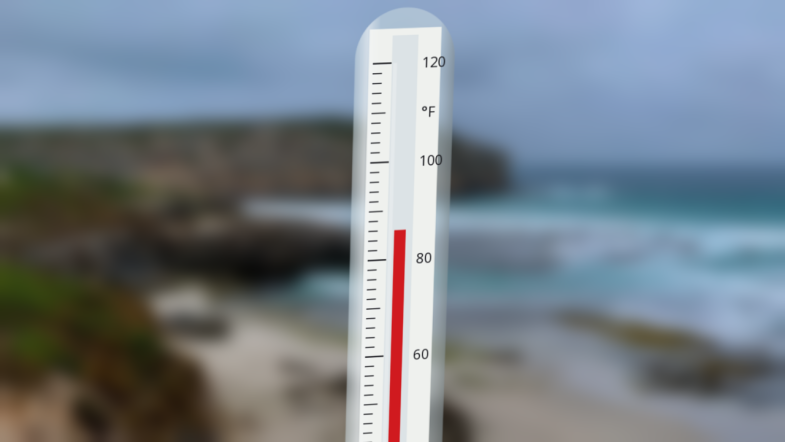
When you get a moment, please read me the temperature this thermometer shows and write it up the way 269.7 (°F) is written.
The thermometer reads 86 (°F)
